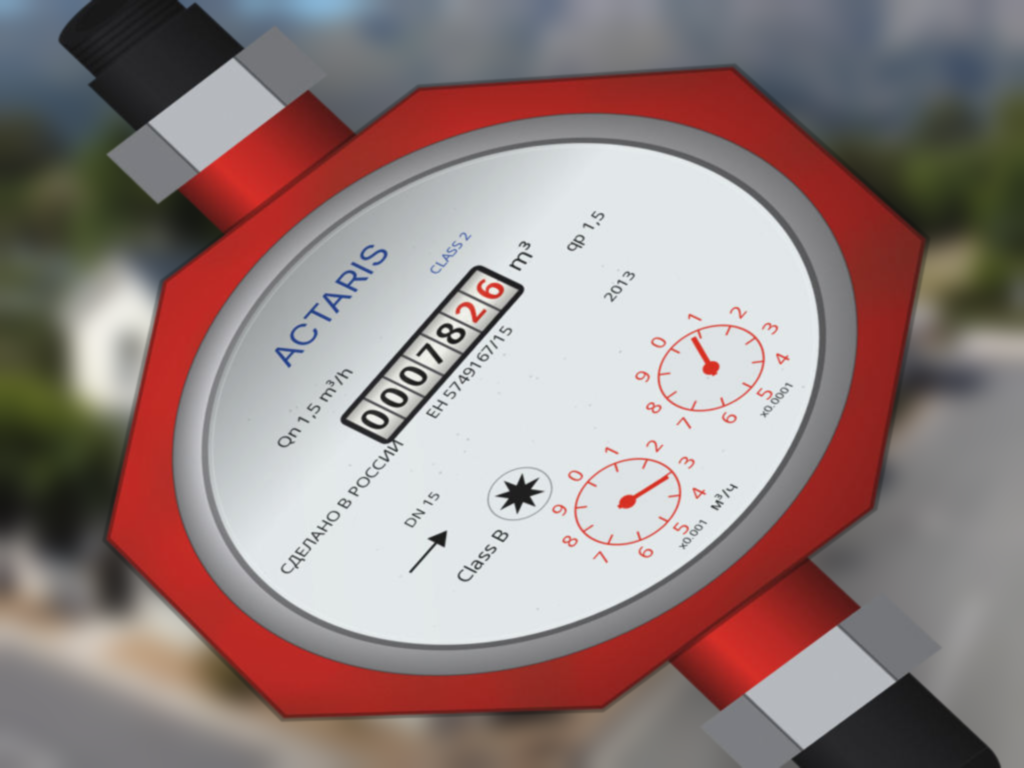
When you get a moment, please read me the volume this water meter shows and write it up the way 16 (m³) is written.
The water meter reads 78.2630 (m³)
